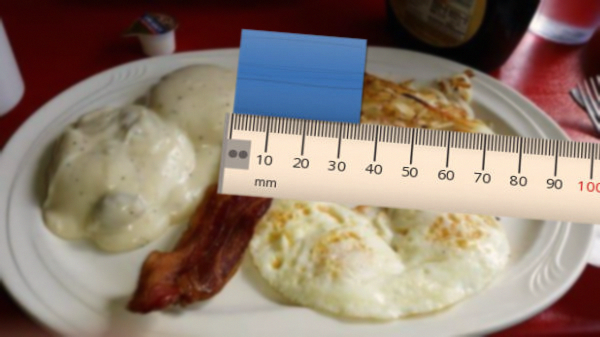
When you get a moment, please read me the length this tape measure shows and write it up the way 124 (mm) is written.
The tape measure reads 35 (mm)
